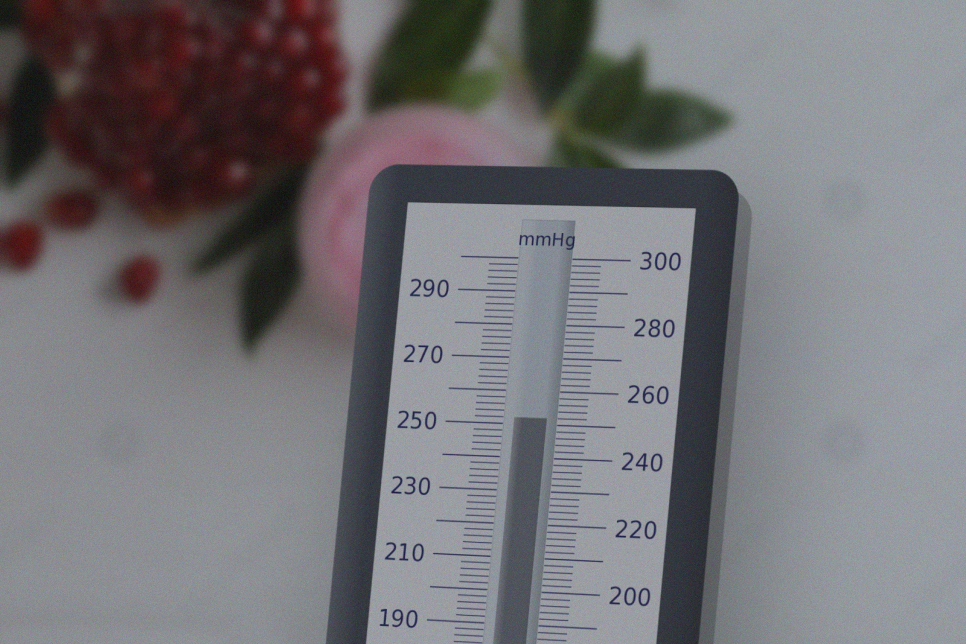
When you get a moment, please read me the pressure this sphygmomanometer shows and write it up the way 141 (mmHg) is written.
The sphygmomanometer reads 252 (mmHg)
